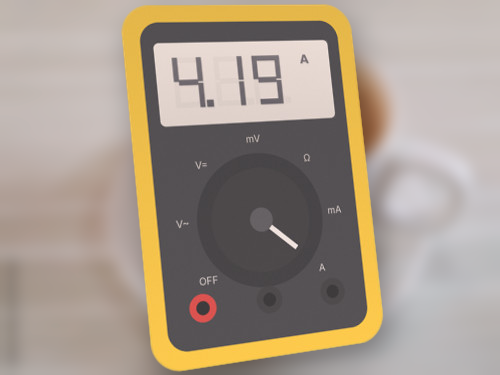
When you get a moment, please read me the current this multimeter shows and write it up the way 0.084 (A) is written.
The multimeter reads 4.19 (A)
